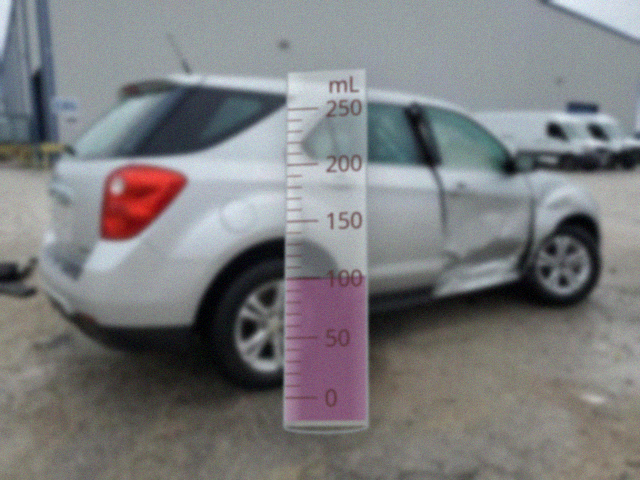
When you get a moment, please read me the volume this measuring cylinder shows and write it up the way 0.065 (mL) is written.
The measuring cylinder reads 100 (mL)
